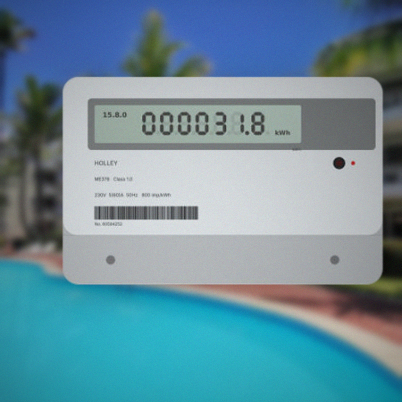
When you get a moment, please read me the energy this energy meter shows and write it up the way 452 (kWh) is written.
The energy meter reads 31.8 (kWh)
